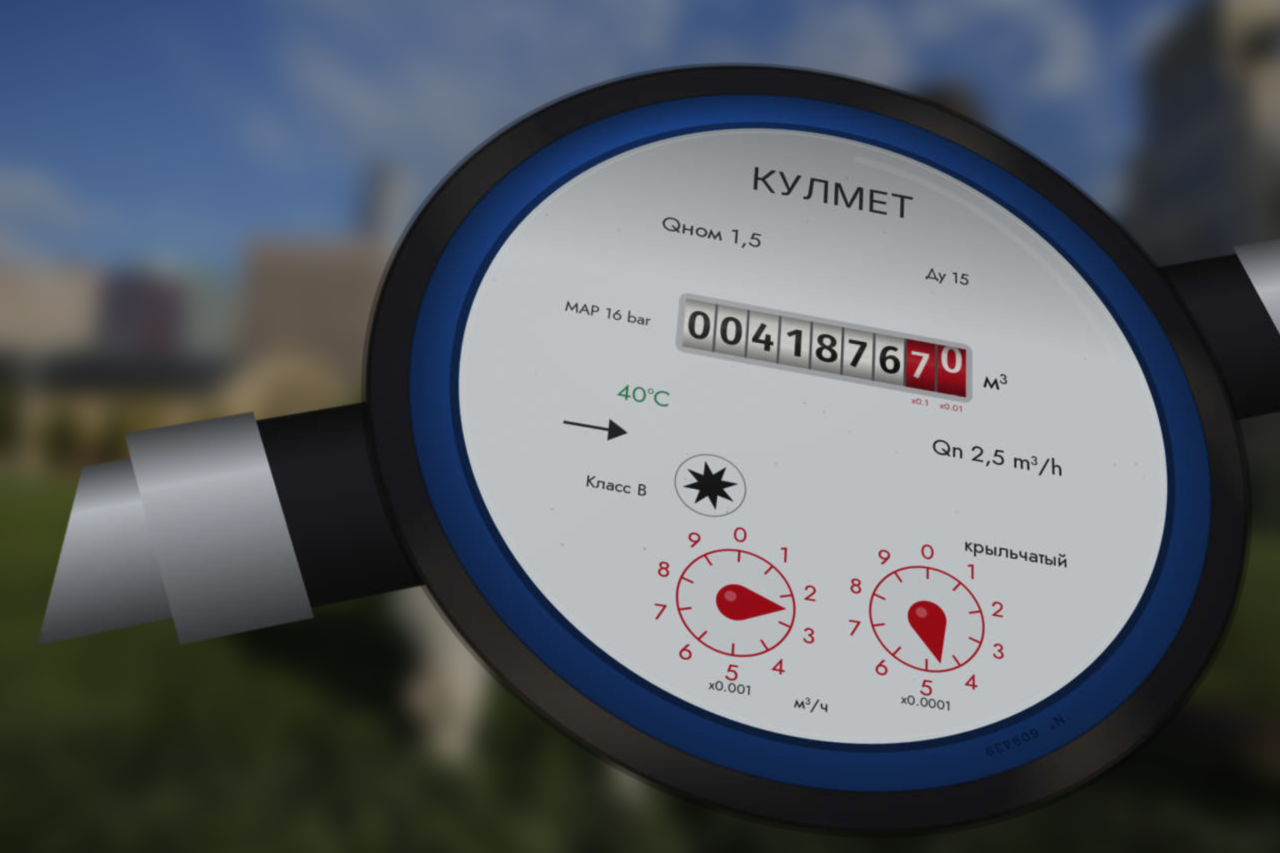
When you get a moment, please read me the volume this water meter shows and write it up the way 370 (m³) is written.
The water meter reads 41876.7024 (m³)
